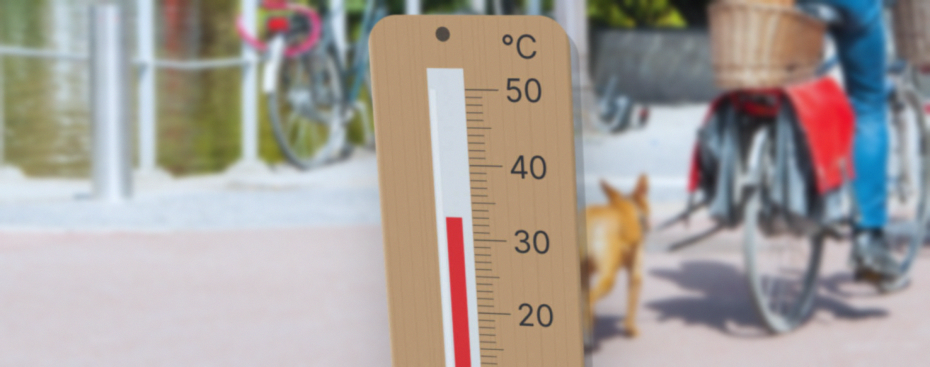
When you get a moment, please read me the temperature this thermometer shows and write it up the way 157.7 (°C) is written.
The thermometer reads 33 (°C)
